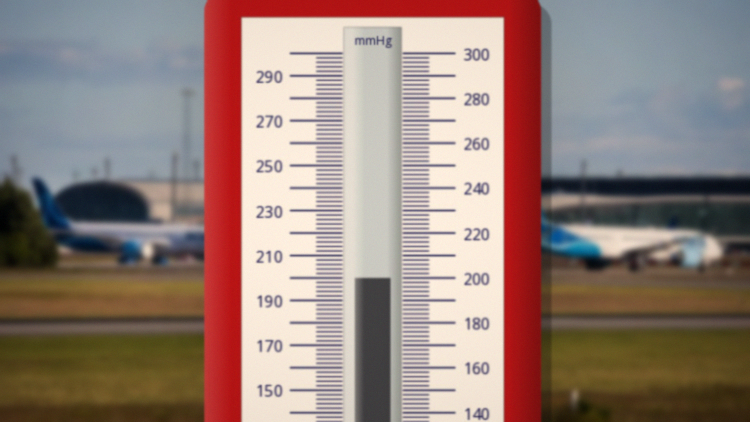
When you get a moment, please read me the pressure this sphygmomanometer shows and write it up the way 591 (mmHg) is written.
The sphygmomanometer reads 200 (mmHg)
